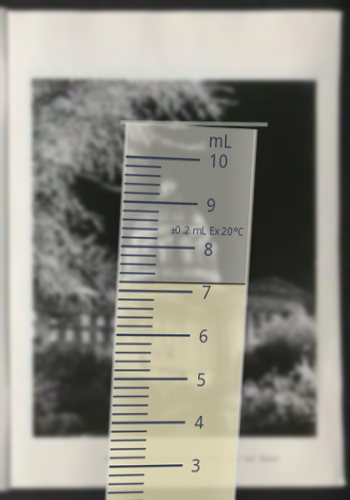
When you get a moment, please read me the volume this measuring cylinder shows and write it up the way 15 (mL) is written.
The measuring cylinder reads 7.2 (mL)
